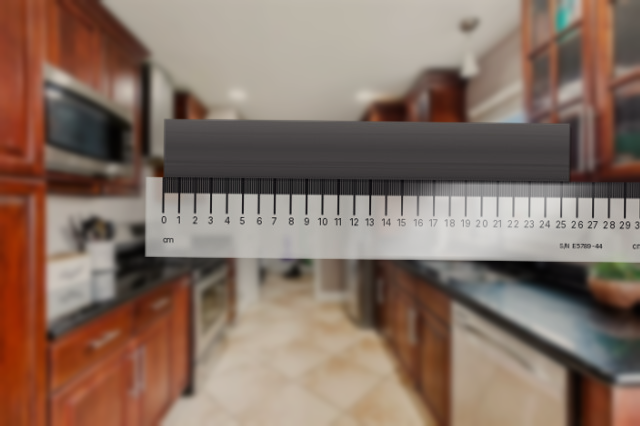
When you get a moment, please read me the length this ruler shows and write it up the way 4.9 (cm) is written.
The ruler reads 25.5 (cm)
